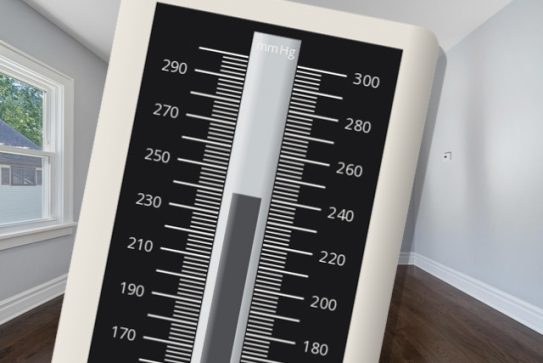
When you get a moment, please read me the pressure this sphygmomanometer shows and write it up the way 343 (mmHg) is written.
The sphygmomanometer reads 240 (mmHg)
